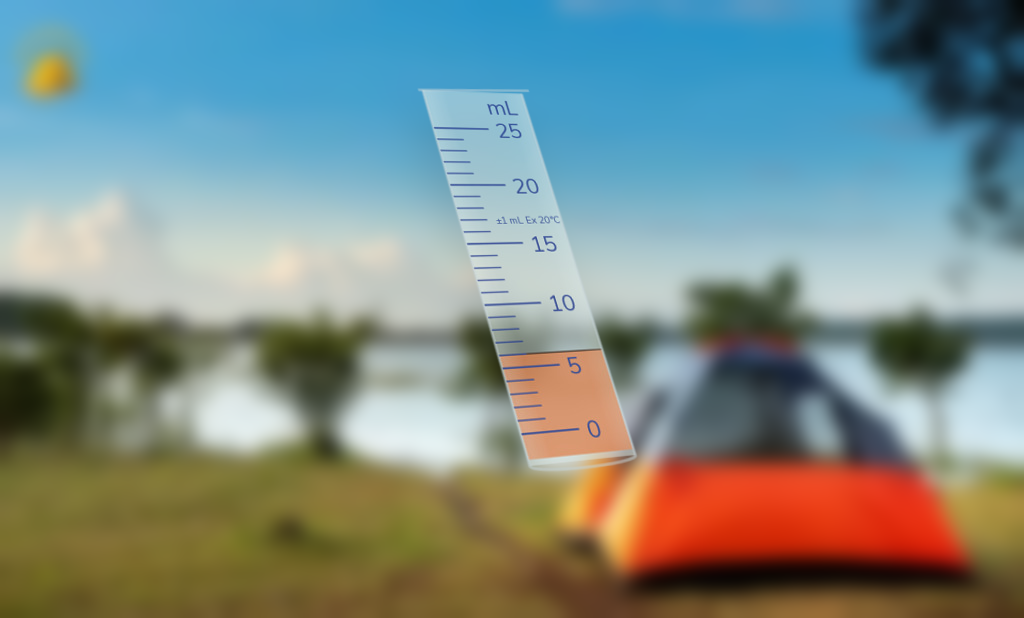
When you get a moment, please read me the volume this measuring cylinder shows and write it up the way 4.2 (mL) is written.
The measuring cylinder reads 6 (mL)
